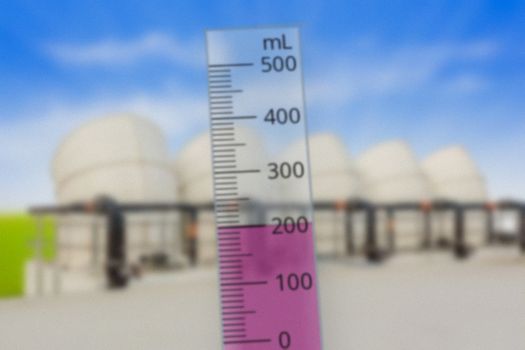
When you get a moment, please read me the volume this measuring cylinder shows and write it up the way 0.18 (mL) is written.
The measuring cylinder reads 200 (mL)
